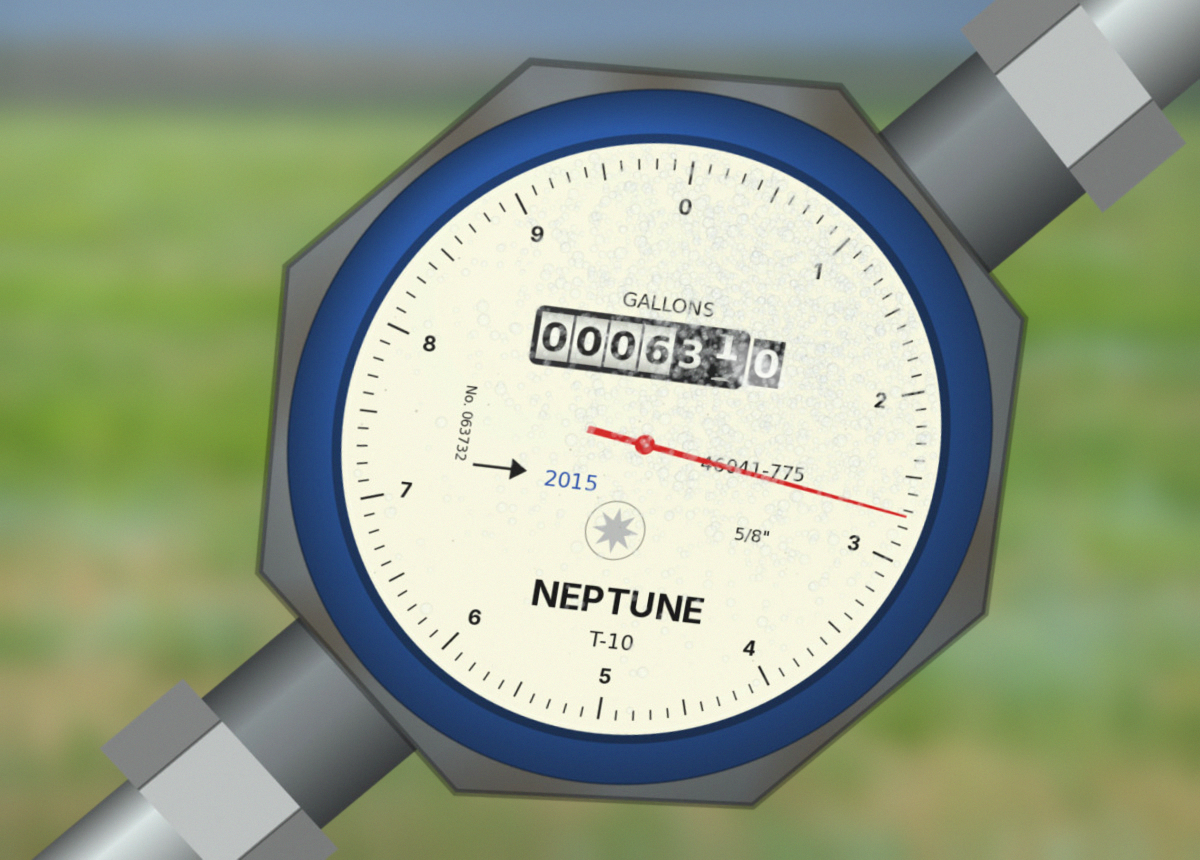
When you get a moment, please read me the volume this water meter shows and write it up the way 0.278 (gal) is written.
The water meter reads 6312.7 (gal)
